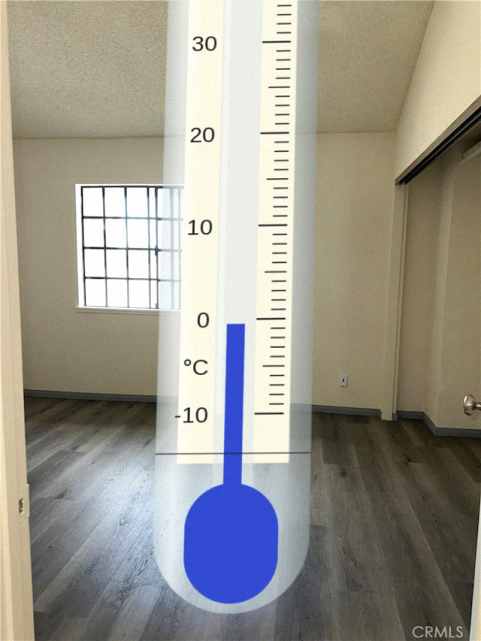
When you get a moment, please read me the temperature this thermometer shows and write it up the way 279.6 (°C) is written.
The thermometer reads -0.5 (°C)
